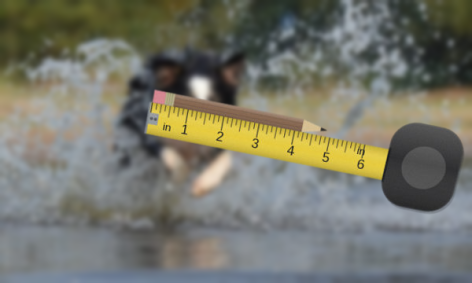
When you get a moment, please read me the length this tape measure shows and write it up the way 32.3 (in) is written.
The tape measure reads 4.875 (in)
